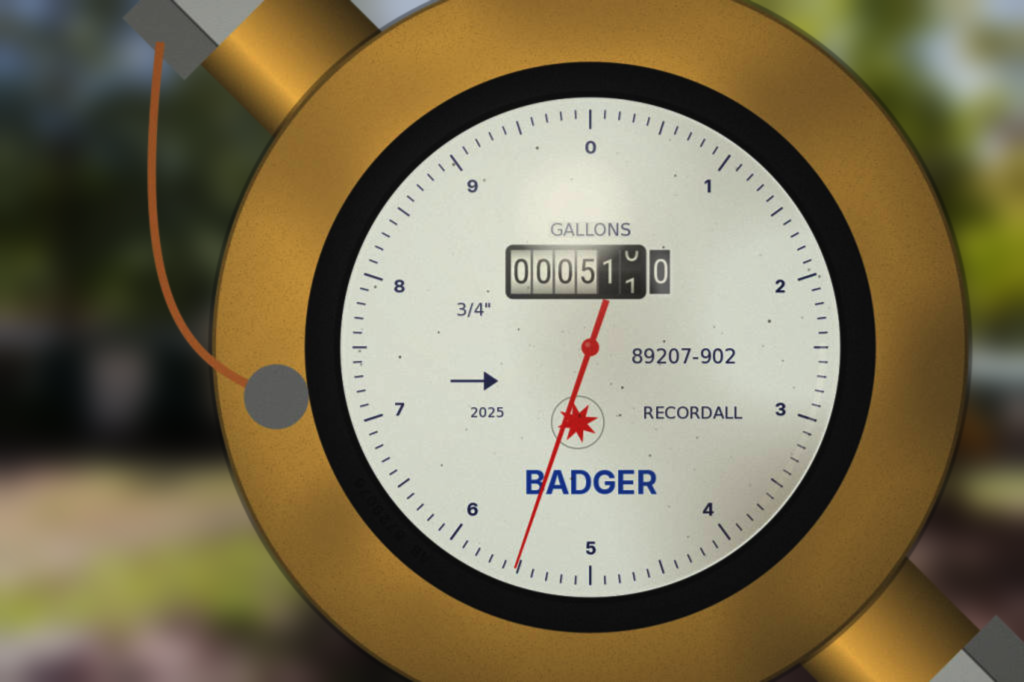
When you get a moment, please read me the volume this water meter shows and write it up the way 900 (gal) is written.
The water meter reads 5105.5 (gal)
